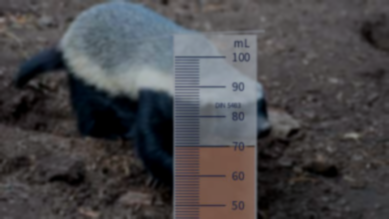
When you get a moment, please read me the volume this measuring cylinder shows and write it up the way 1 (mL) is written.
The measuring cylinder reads 70 (mL)
